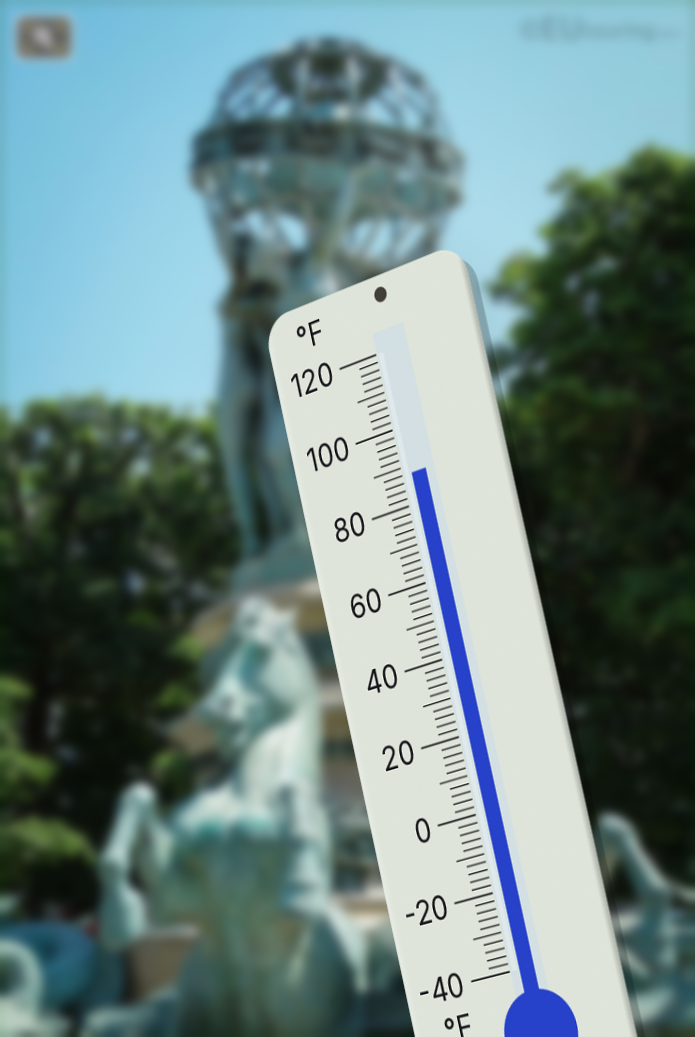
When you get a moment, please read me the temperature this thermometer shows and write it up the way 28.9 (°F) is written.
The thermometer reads 88 (°F)
